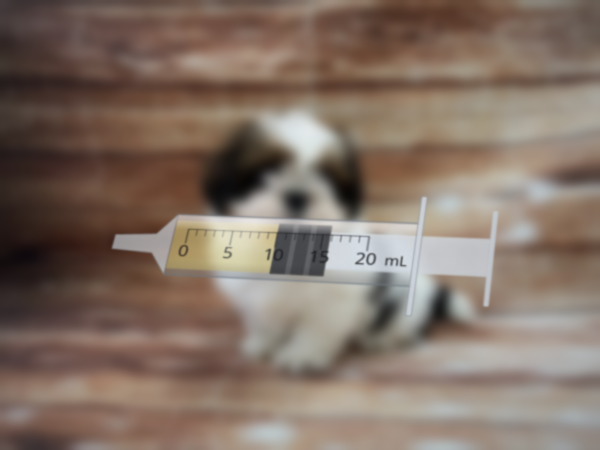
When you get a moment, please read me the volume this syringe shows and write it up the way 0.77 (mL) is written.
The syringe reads 10 (mL)
